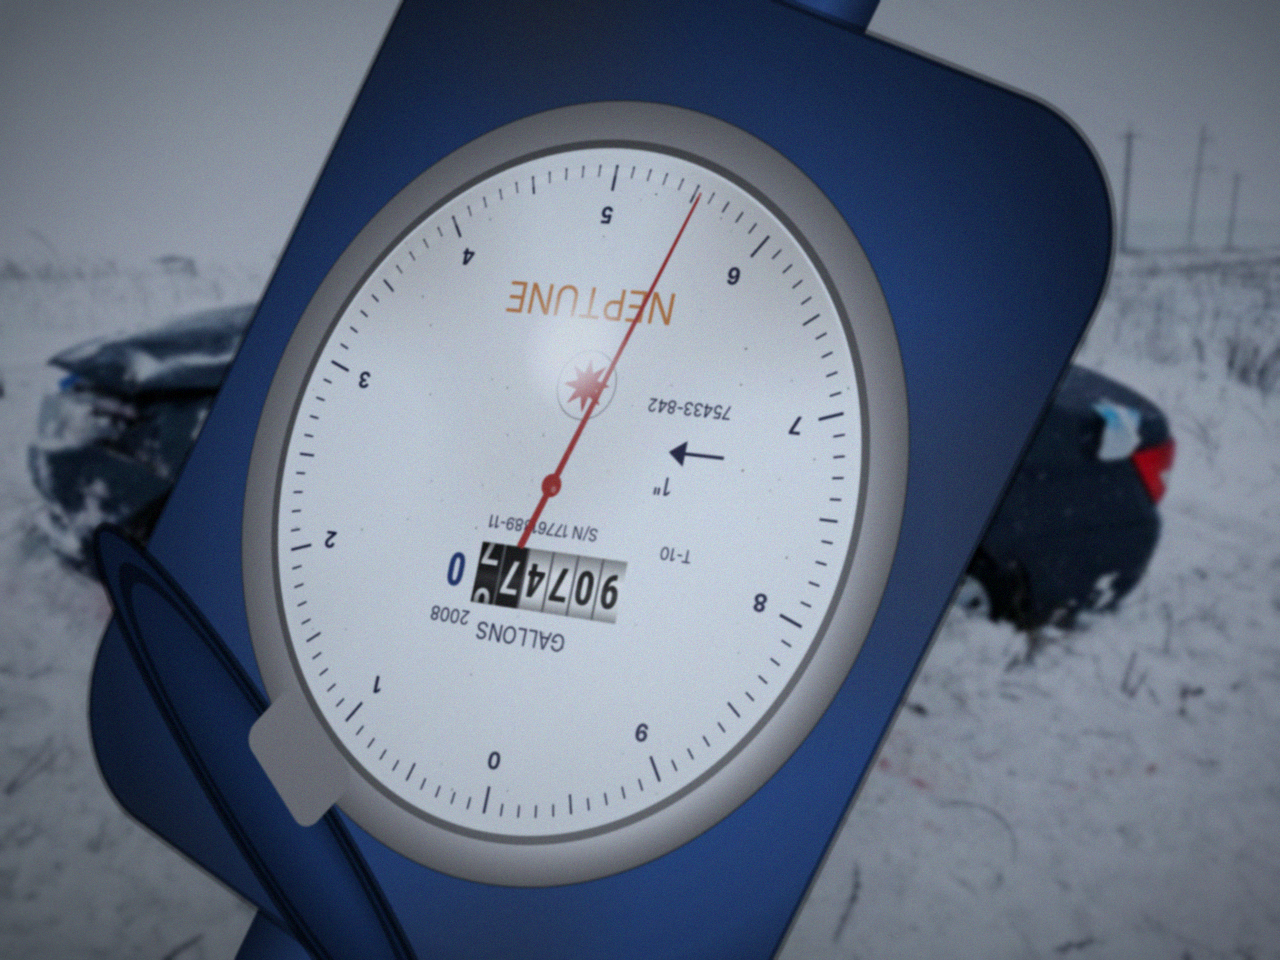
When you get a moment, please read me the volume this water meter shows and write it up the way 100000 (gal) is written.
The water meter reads 9074765.5 (gal)
